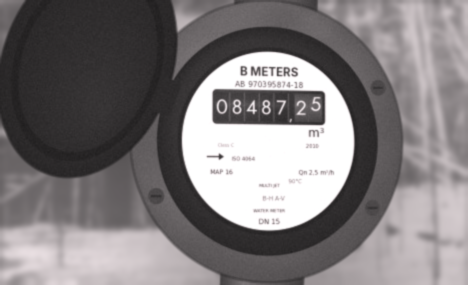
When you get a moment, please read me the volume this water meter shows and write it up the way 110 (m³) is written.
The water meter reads 8487.25 (m³)
